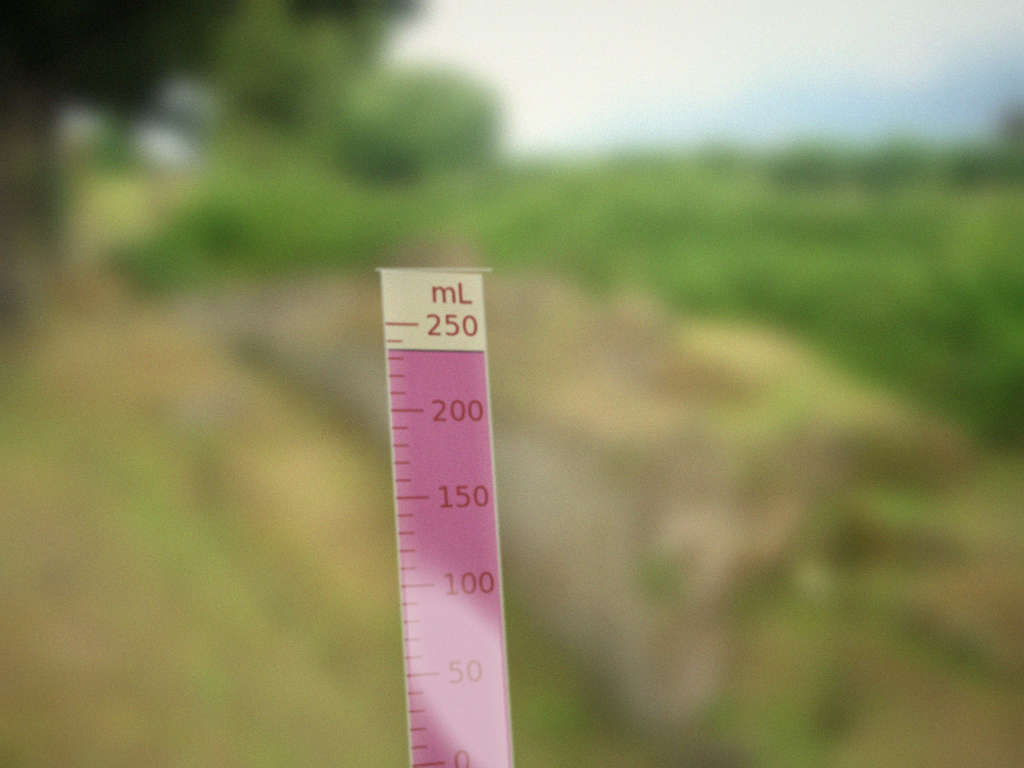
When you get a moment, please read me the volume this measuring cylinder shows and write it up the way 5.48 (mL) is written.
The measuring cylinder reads 235 (mL)
